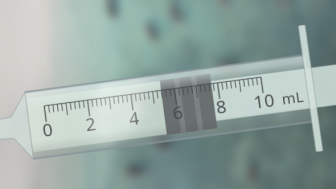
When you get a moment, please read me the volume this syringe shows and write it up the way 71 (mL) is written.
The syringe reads 5.4 (mL)
